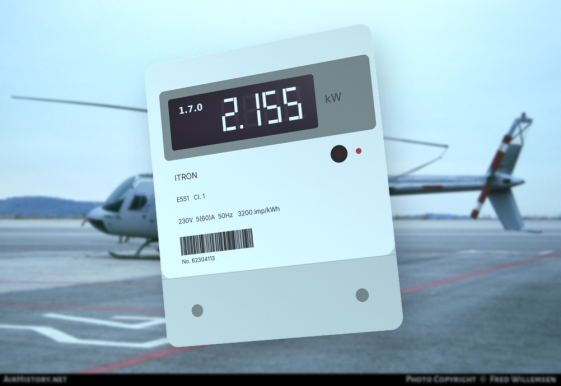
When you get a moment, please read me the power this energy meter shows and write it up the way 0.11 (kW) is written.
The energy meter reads 2.155 (kW)
